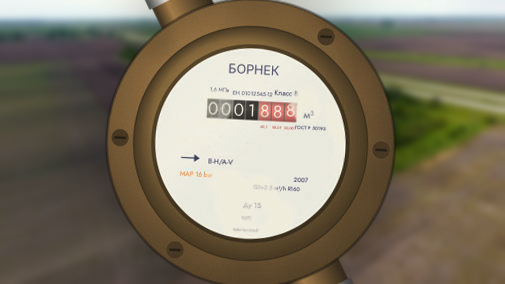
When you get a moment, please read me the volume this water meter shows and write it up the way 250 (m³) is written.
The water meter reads 1.888 (m³)
